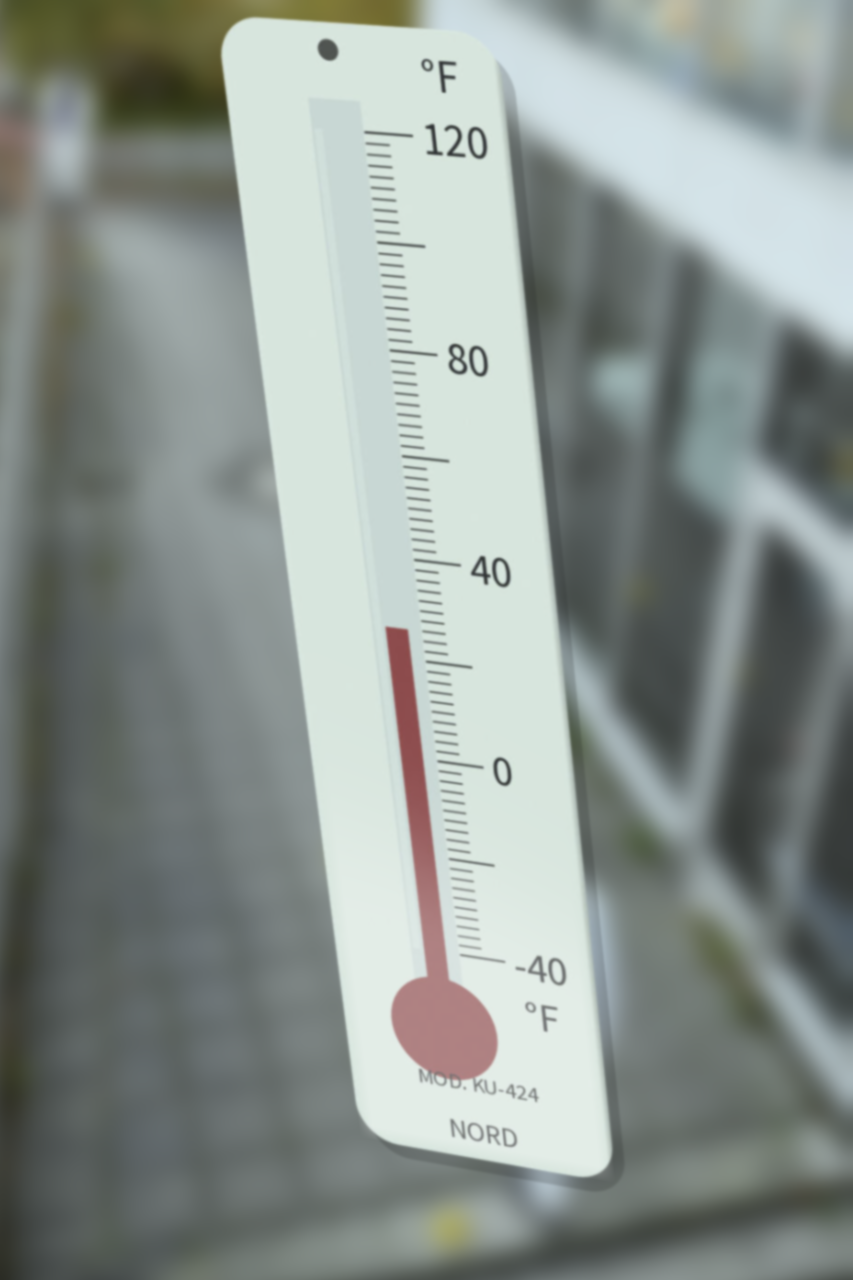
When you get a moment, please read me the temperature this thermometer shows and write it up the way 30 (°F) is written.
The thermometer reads 26 (°F)
